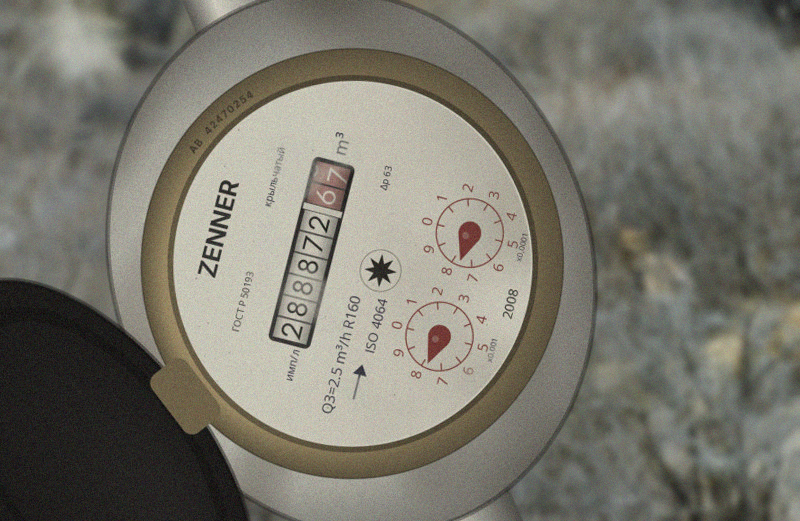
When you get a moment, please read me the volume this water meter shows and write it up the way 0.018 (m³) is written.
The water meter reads 288872.6677 (m³)
